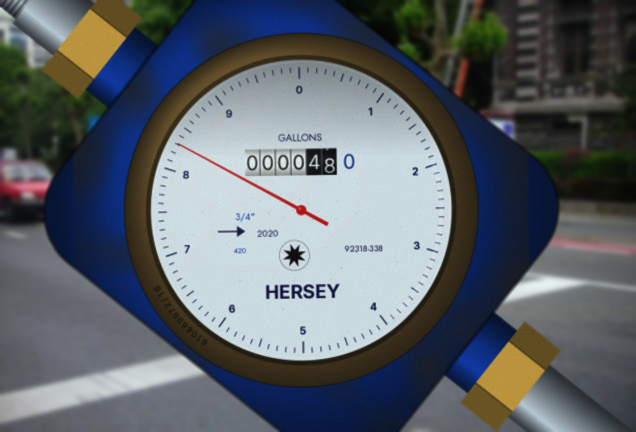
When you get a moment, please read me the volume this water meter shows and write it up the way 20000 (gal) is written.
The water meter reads 478.3 (gal)
